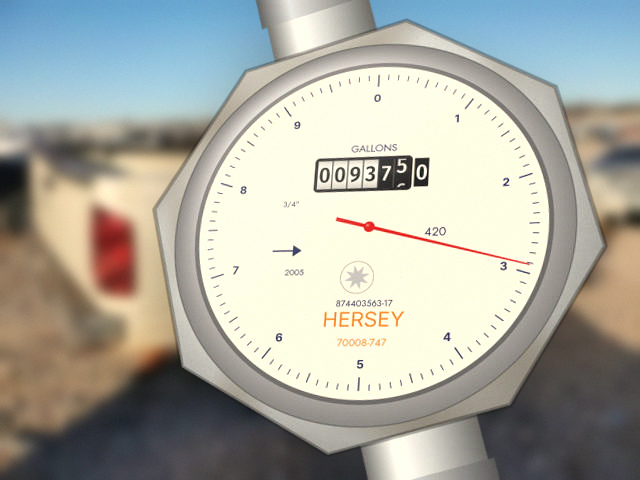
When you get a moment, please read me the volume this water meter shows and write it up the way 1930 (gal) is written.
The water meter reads 93752.9 (gal)
